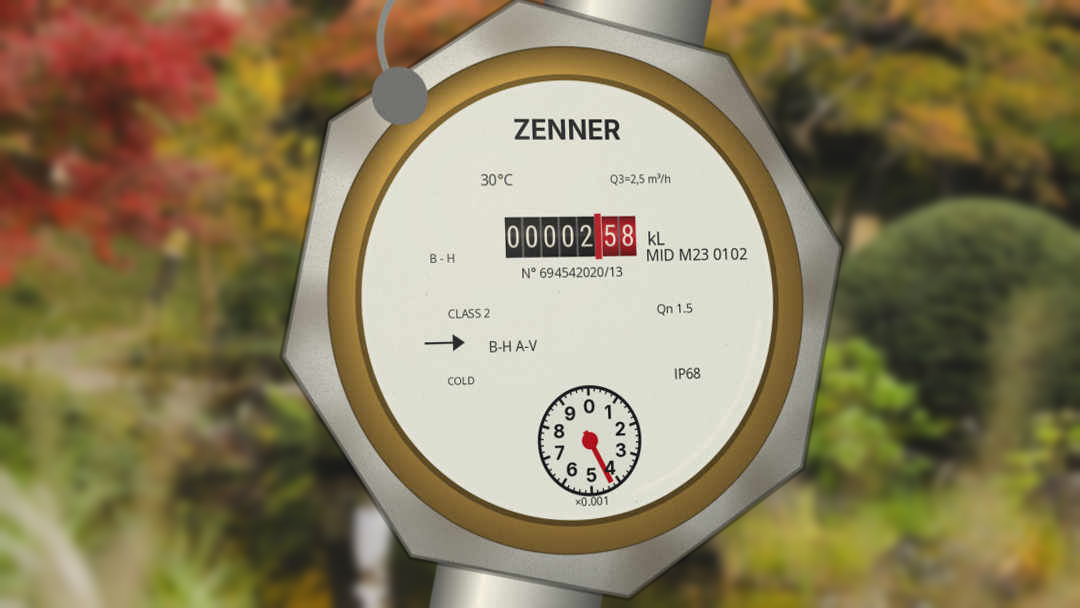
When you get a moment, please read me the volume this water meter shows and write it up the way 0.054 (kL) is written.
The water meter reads 2.584 (kL)
